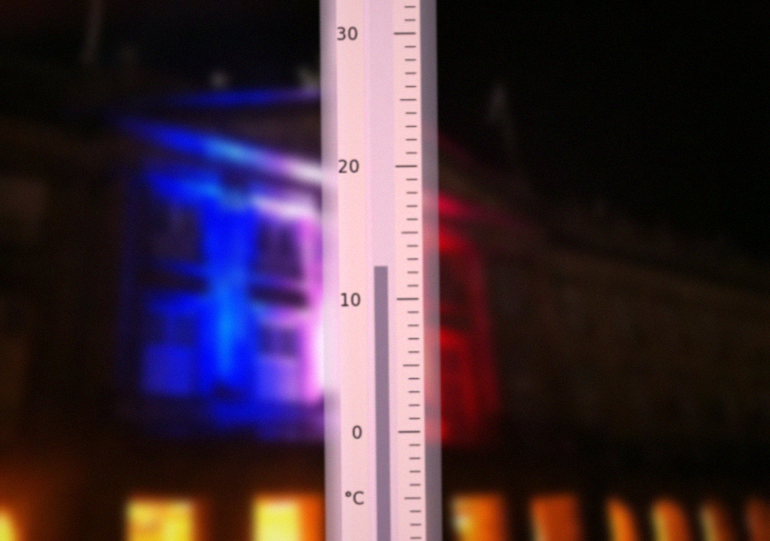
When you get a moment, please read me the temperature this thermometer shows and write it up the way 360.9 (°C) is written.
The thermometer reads 12.5 (°C)
